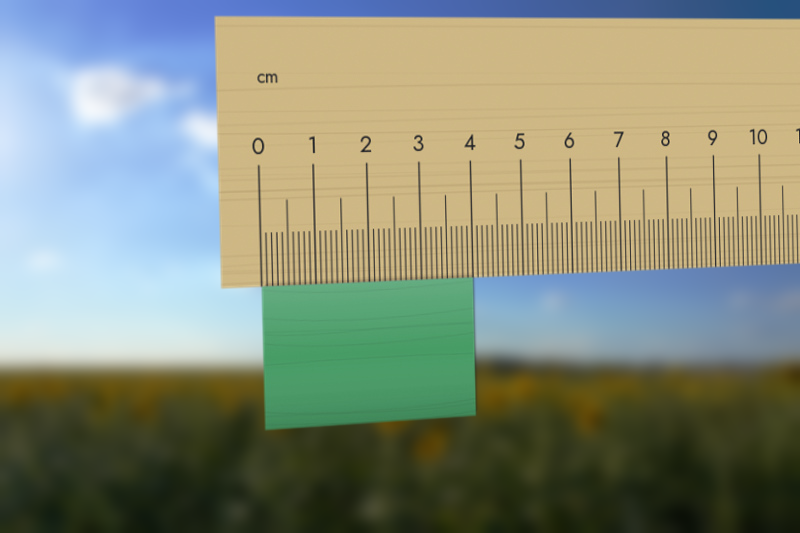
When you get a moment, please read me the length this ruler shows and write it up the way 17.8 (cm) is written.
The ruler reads 4 (cm)
